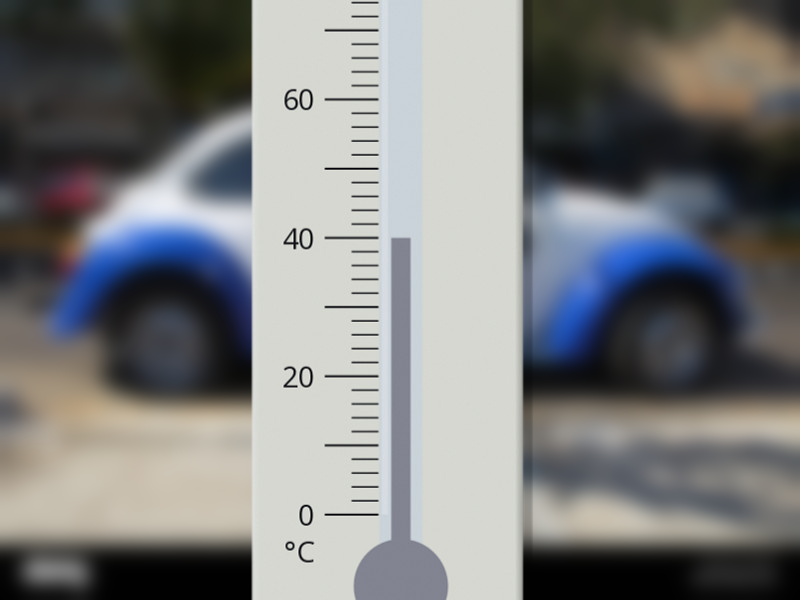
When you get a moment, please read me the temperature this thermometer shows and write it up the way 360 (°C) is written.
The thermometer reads 40 (°C)
